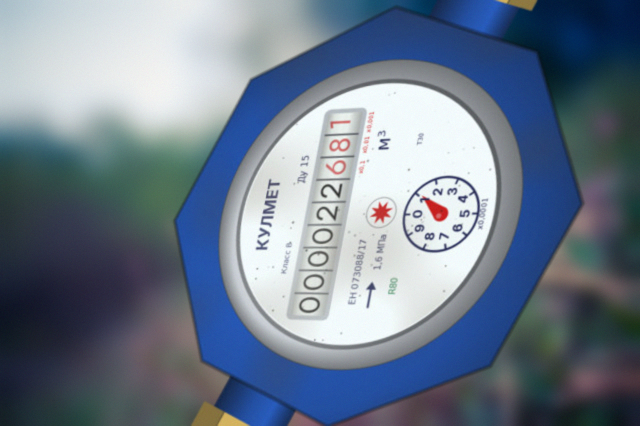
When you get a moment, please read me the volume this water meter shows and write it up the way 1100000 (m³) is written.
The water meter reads 22.6811 (m³)
